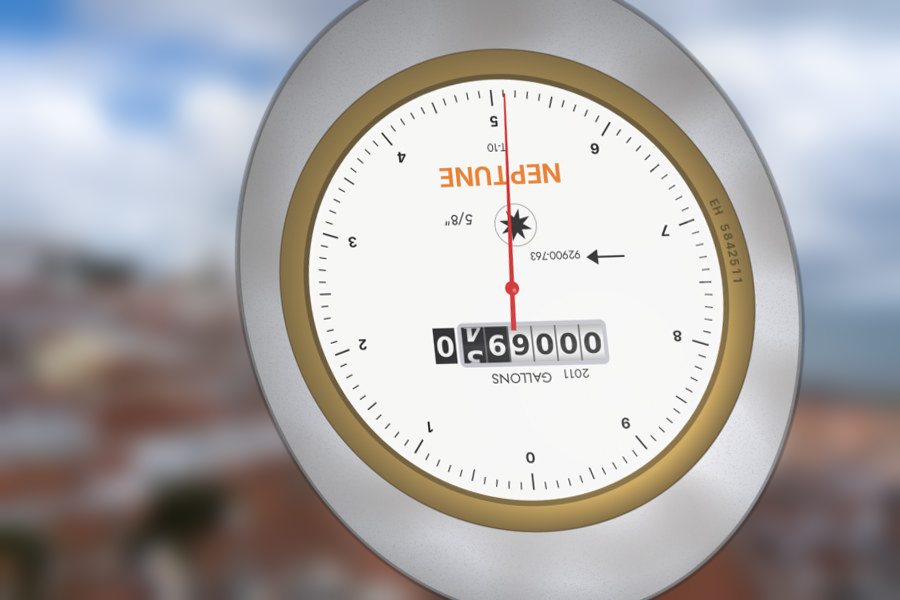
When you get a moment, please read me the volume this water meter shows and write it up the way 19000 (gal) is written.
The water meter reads 6935.1 (gal)
